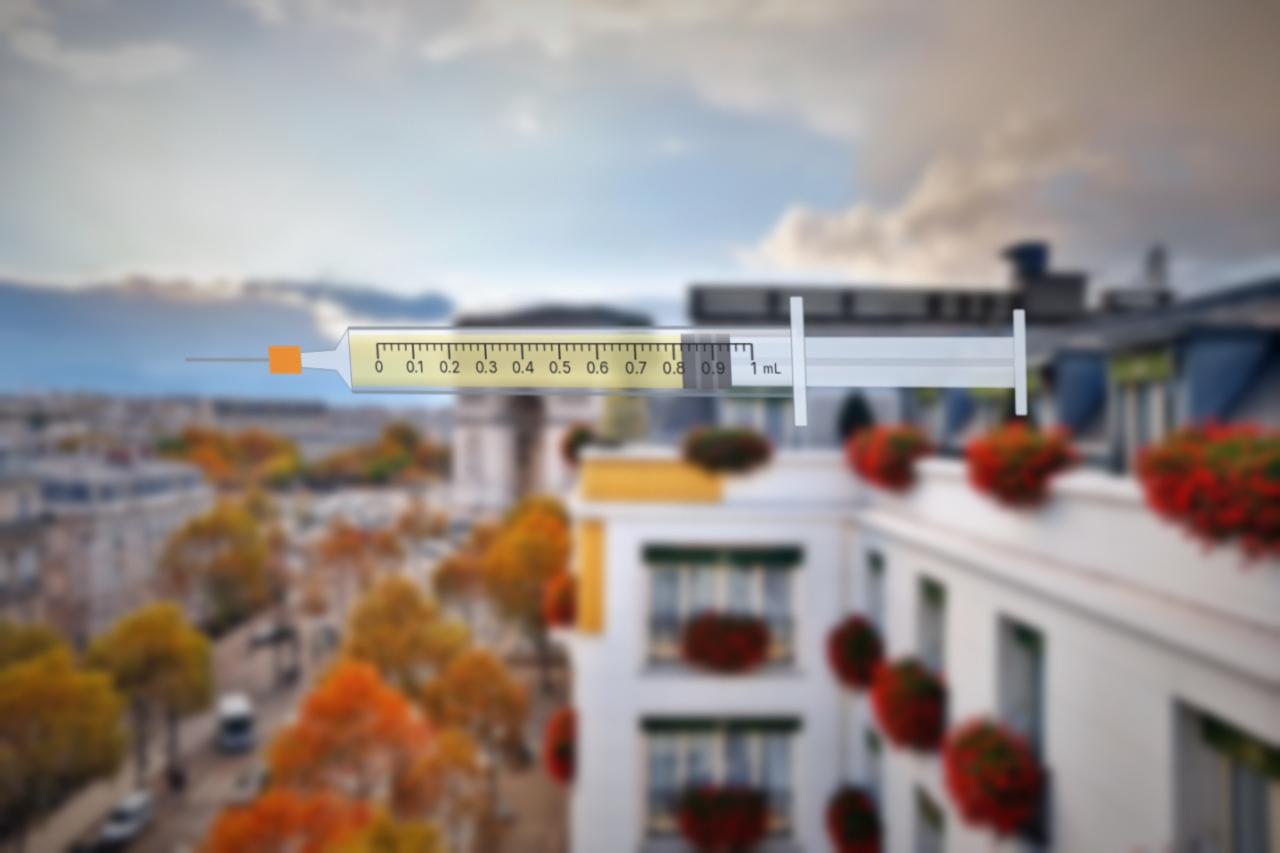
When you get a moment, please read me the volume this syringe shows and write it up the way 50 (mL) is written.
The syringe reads 0.82 (mL)
